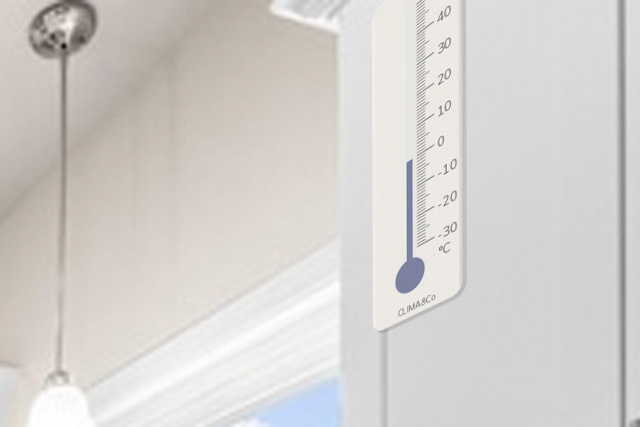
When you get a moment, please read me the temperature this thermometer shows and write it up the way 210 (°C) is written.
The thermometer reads 0 (°C)
